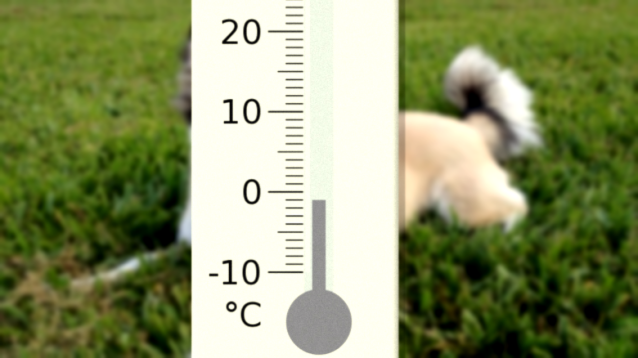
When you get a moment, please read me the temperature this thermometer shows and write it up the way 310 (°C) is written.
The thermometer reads -1 (°C)
